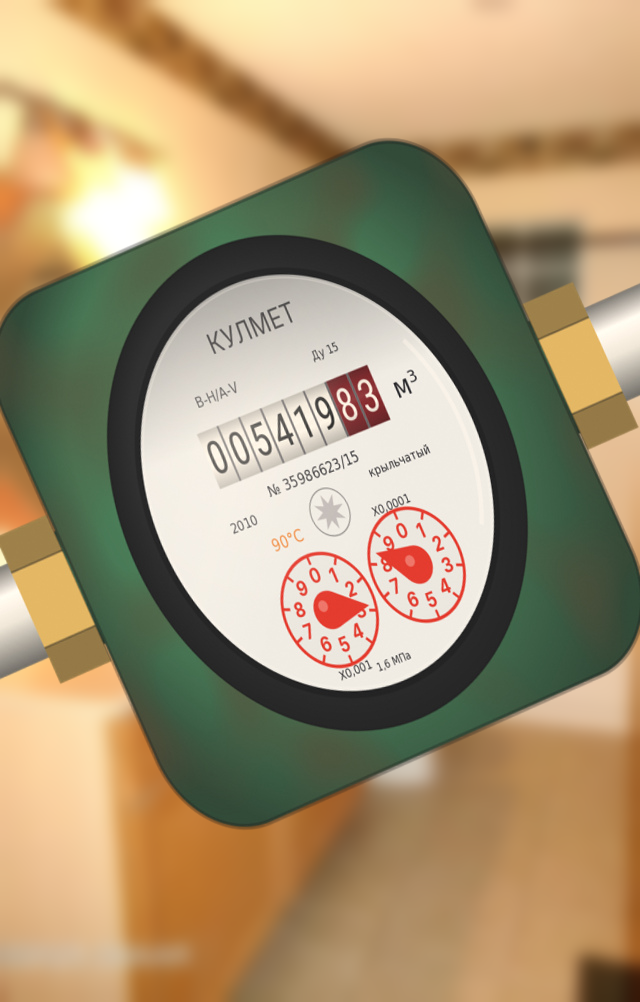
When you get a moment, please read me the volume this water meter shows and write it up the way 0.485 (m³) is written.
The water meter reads 5419.8328 (m³)
